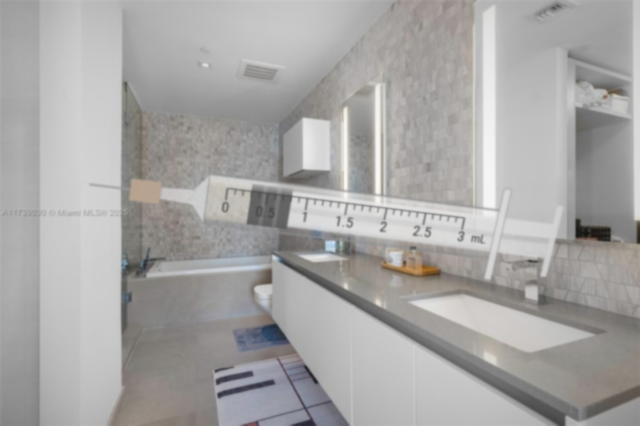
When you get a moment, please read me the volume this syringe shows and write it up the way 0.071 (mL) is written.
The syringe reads 0.3 (mL)
